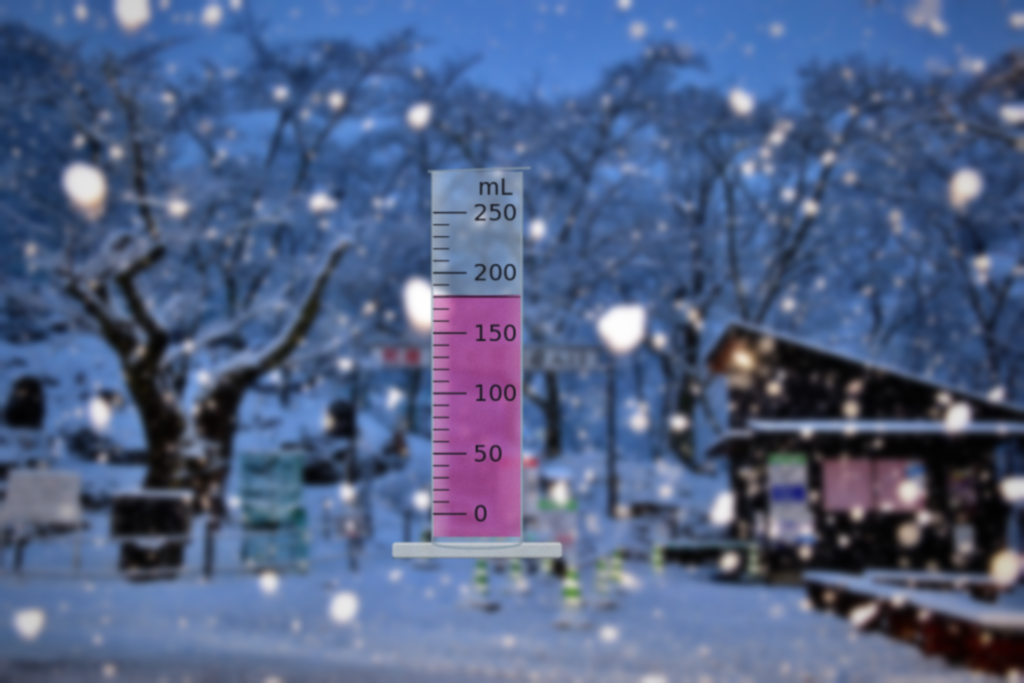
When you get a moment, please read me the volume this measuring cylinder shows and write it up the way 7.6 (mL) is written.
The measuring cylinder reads 180 (mL)
